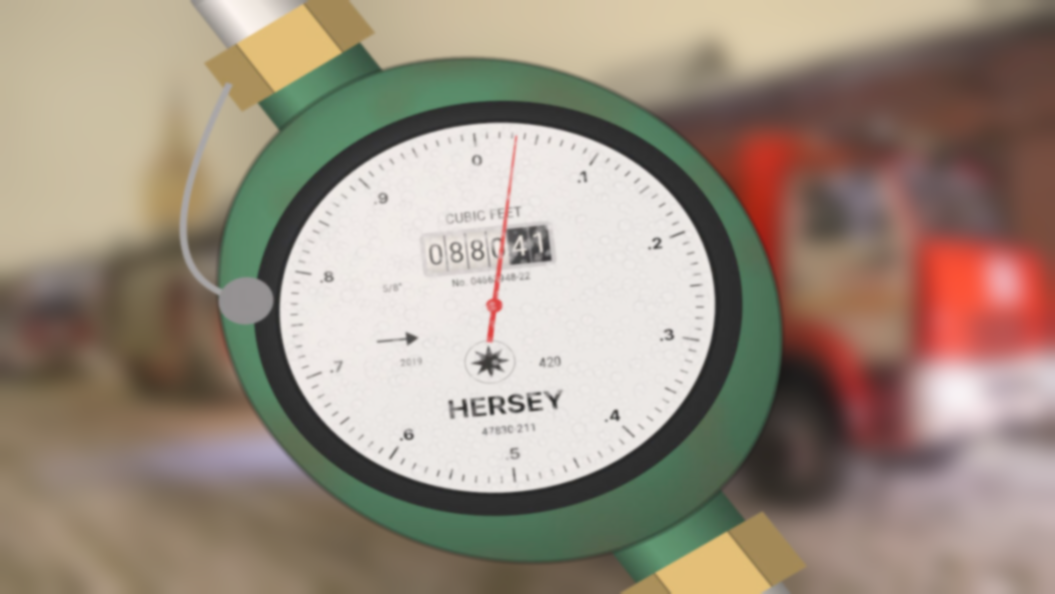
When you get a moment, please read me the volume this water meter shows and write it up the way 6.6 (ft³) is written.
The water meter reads 88041.03 (ft³)
